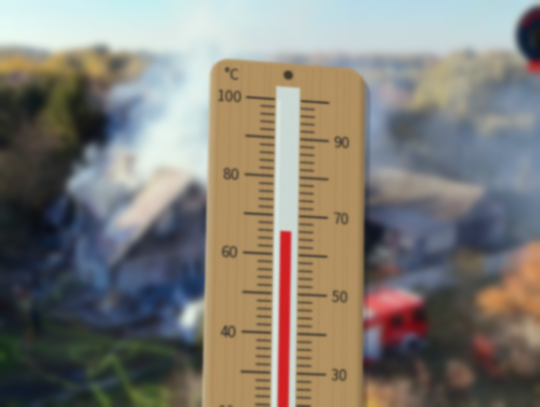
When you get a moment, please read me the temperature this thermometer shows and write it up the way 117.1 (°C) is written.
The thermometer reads 66 (°C)
